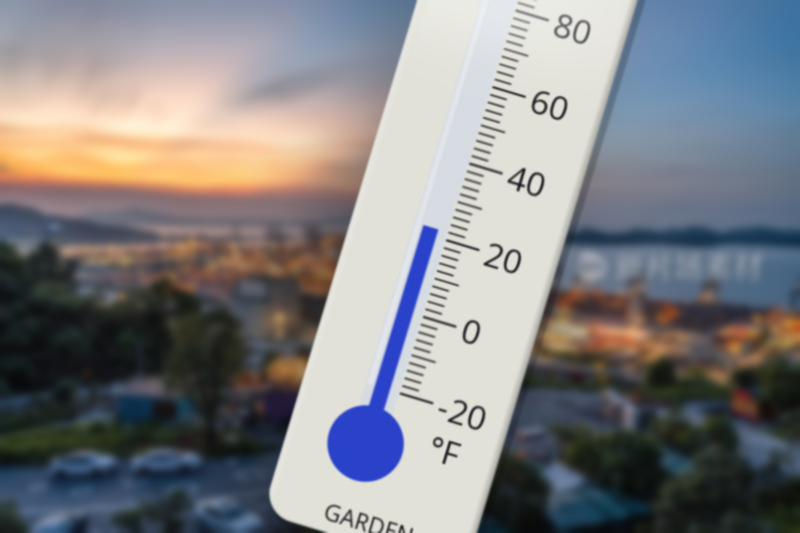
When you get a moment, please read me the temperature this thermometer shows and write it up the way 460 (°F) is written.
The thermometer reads 22 (°F)
